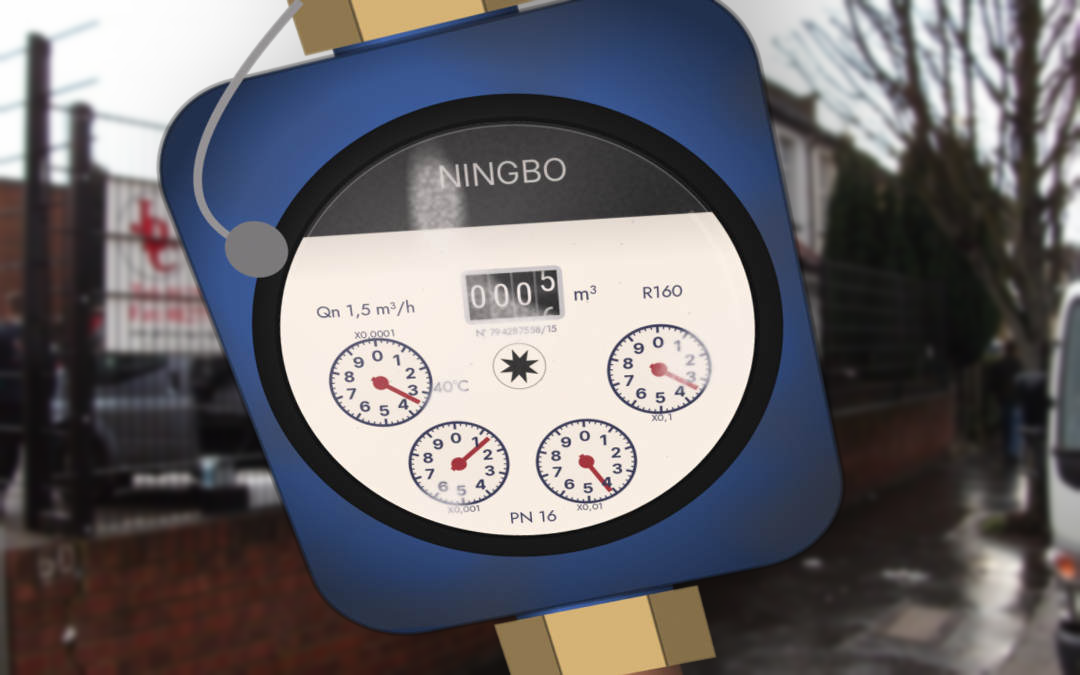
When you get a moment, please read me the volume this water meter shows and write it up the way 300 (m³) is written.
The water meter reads 5.3413 (m³)
